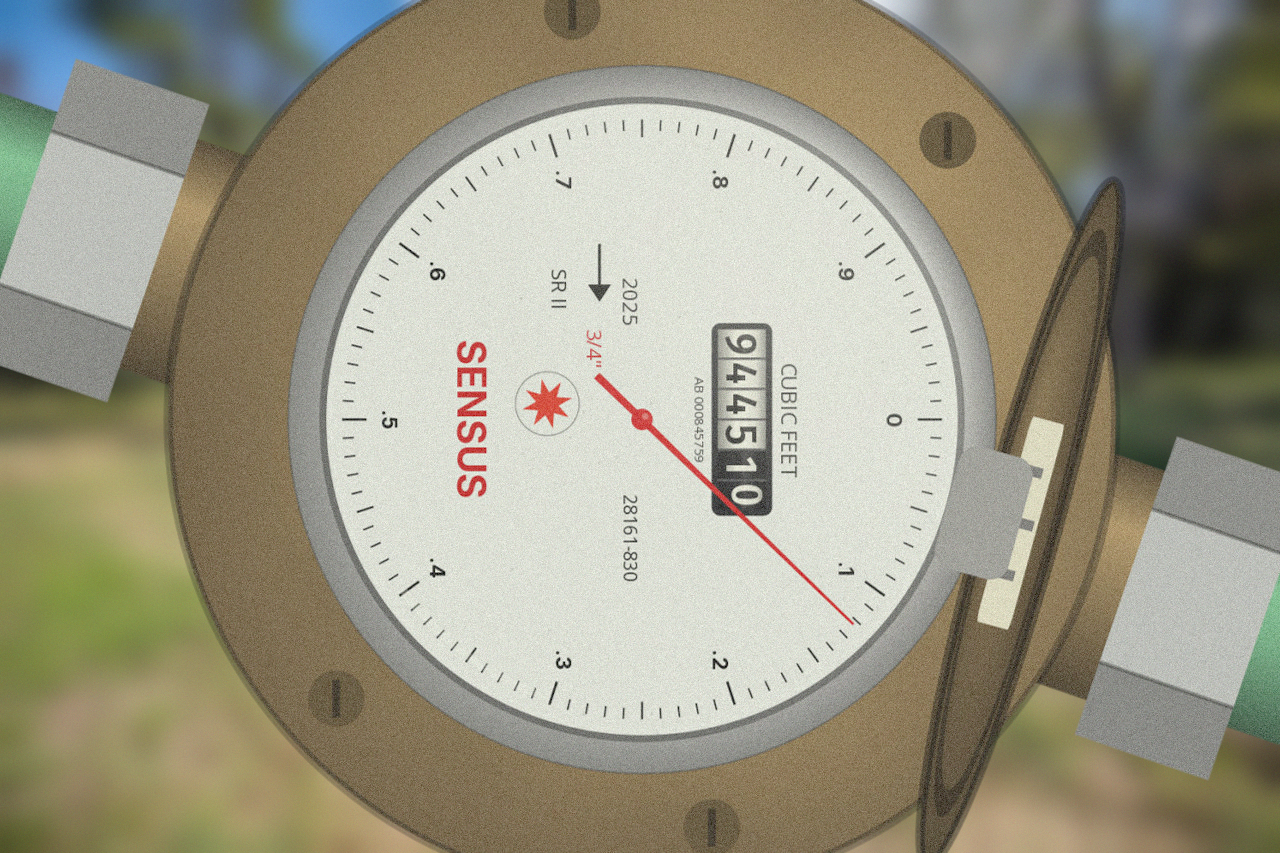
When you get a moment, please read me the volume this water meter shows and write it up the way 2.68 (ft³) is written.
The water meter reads 944510.12 (ft³)
